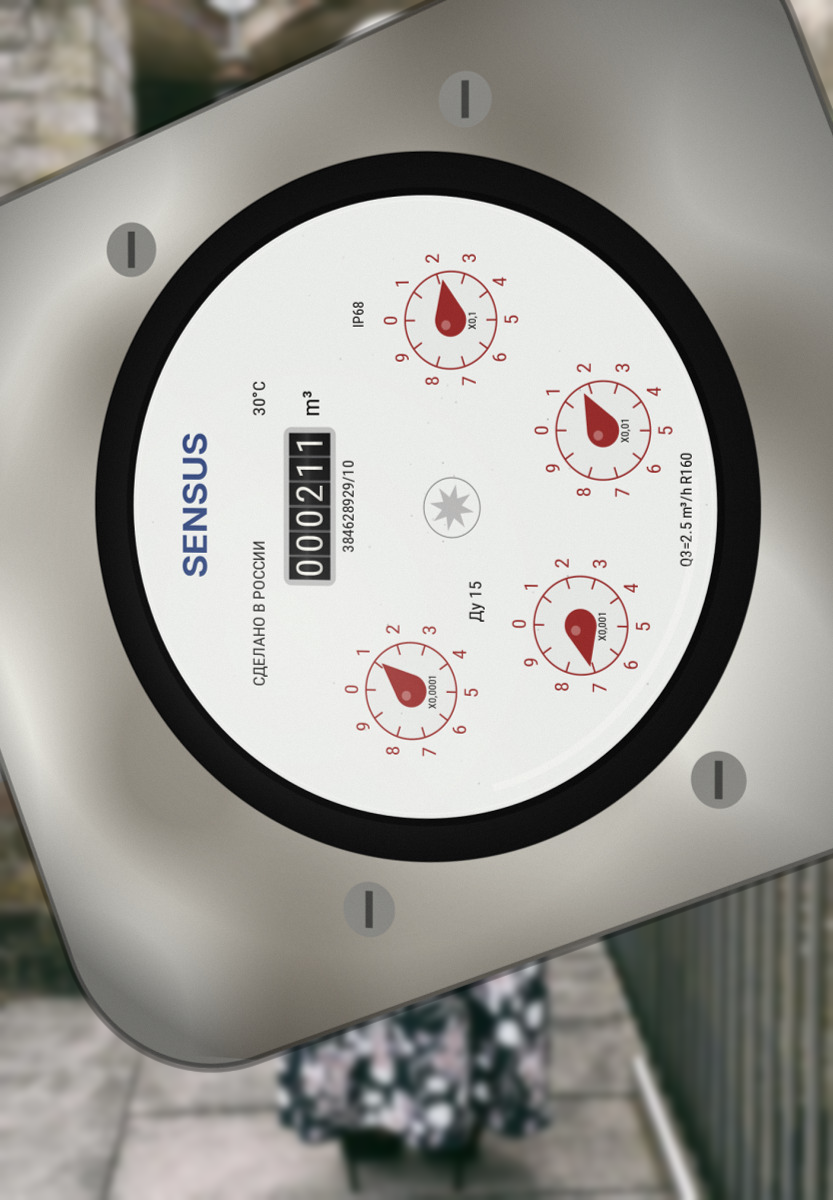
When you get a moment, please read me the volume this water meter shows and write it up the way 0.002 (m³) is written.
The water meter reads 211.2171 (m³)
